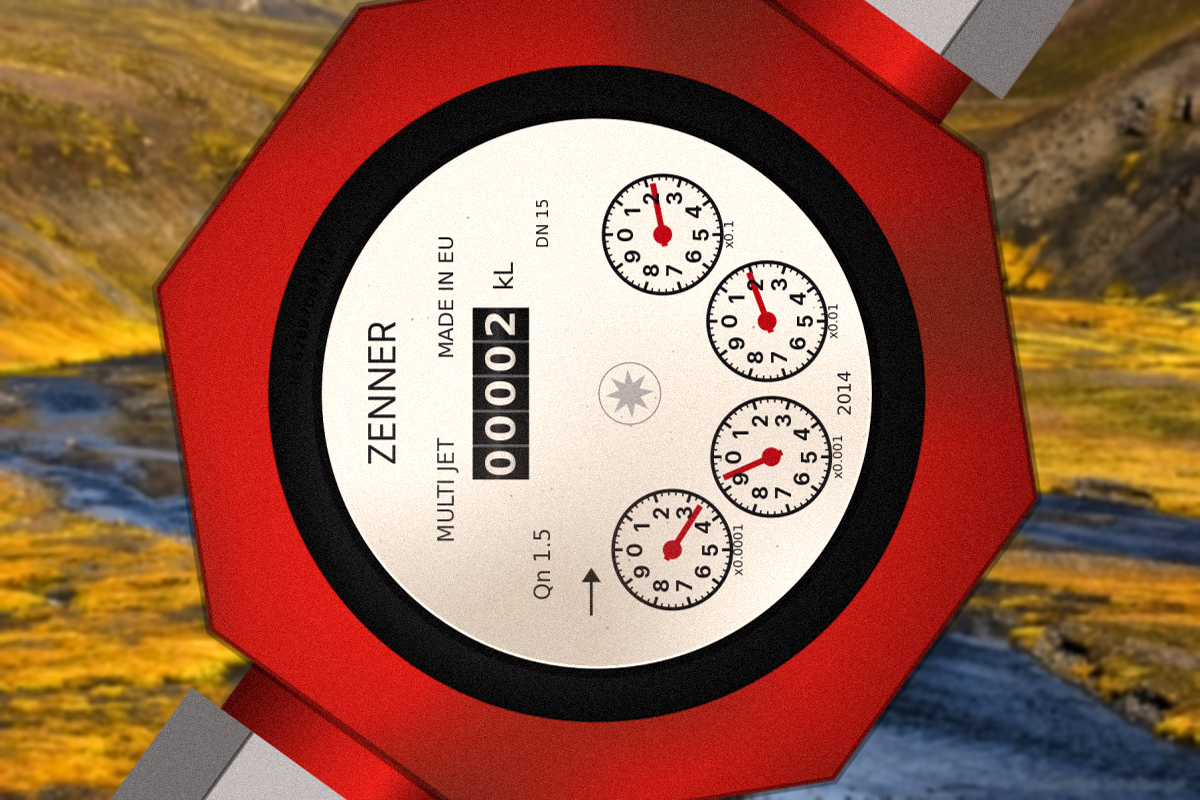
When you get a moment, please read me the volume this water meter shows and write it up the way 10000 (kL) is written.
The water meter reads 2.2193 (kL)
